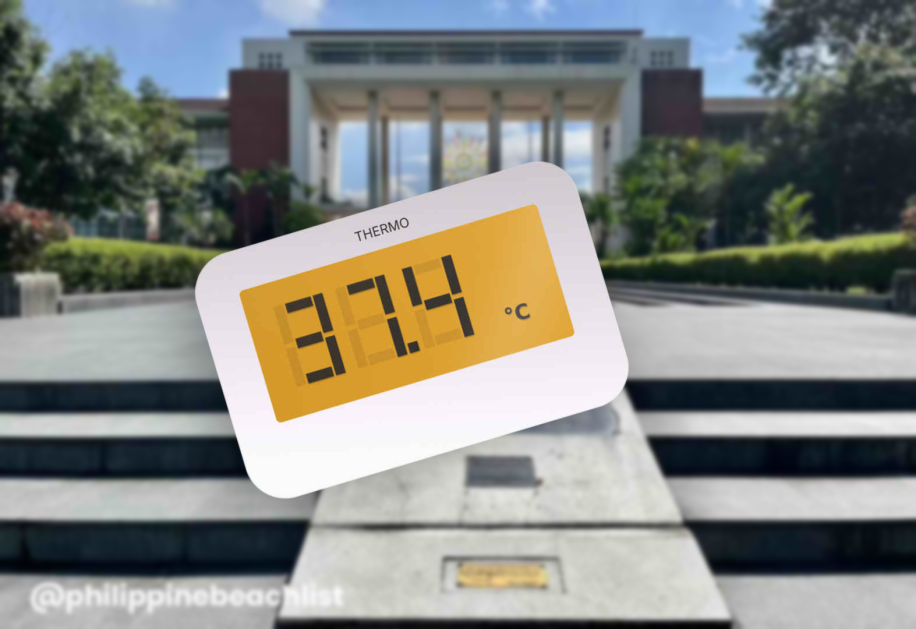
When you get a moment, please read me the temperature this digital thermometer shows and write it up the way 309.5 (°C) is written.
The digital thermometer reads 37.4 (°C)
